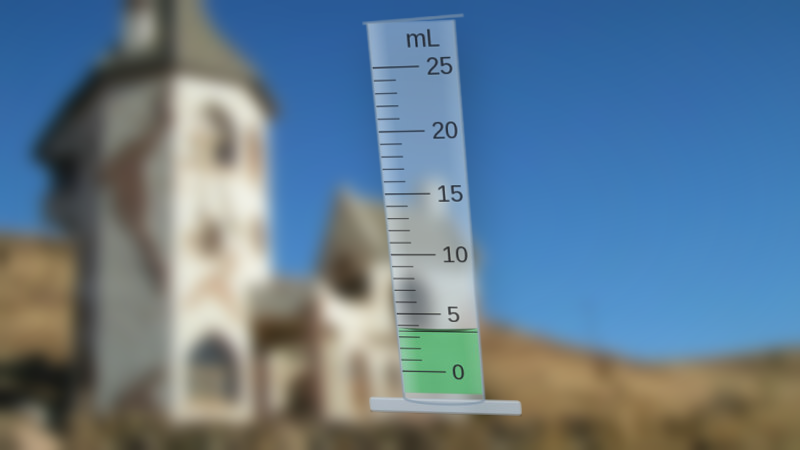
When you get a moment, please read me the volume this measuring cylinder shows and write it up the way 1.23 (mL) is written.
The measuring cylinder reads 3.5 (mL)
